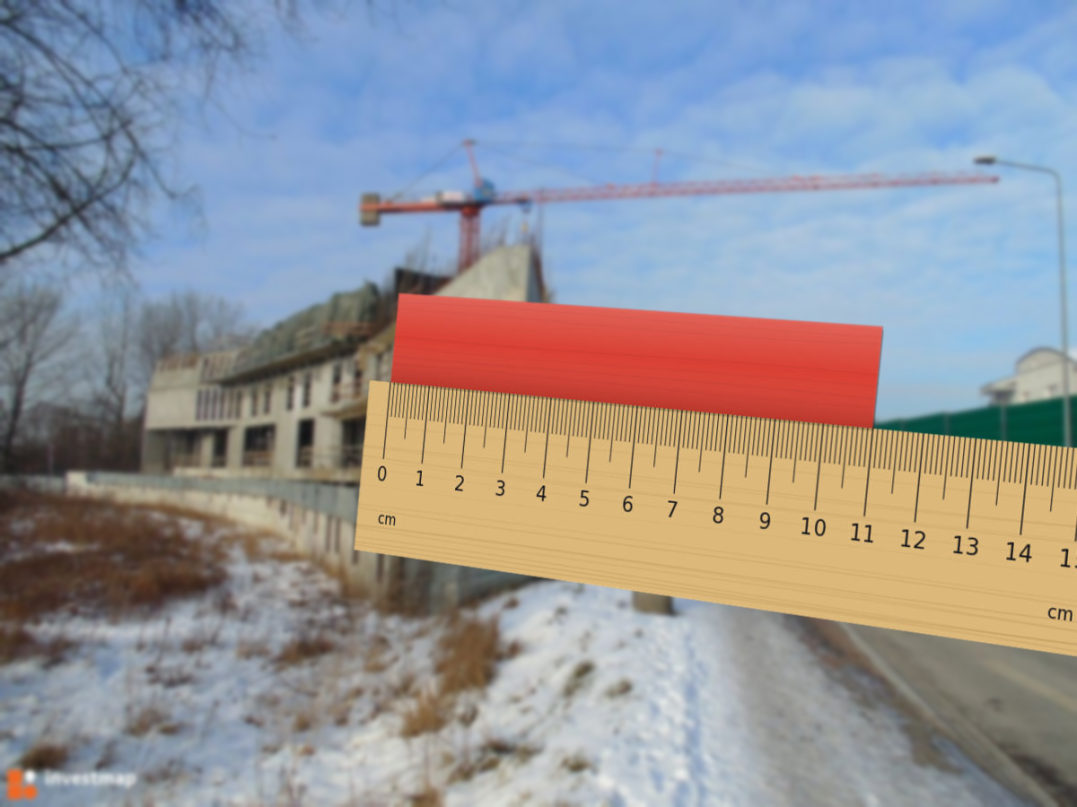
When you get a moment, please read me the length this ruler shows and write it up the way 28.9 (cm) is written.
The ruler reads 11 (cm)
